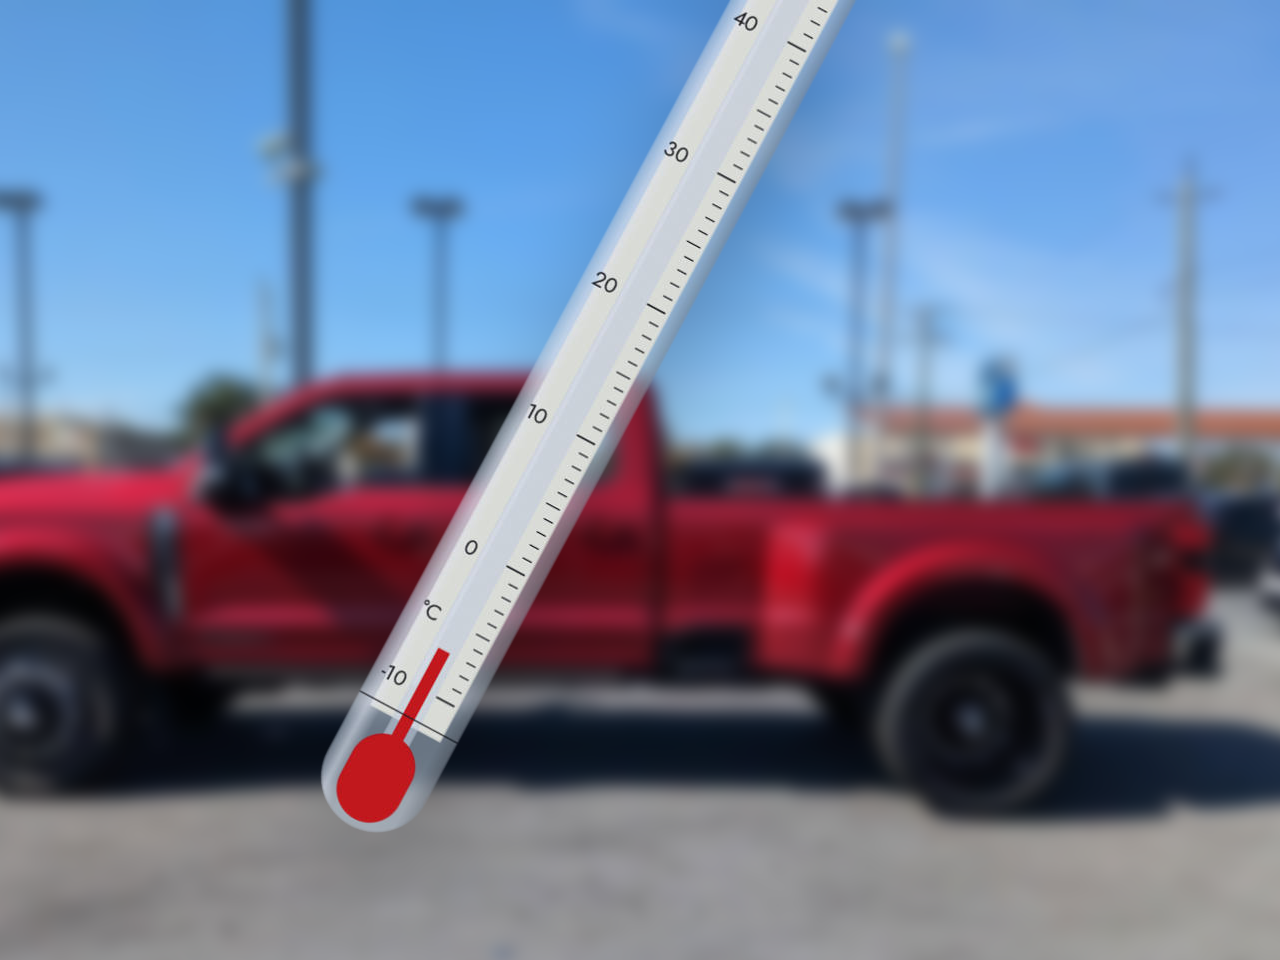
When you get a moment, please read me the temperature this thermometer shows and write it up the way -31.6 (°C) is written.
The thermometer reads -7 (°C)
